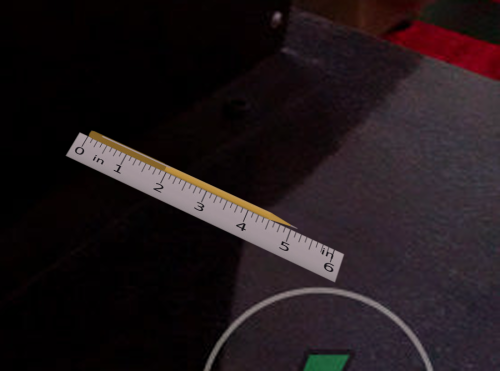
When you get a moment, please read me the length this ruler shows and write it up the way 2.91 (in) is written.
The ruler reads 5.125 (in)
